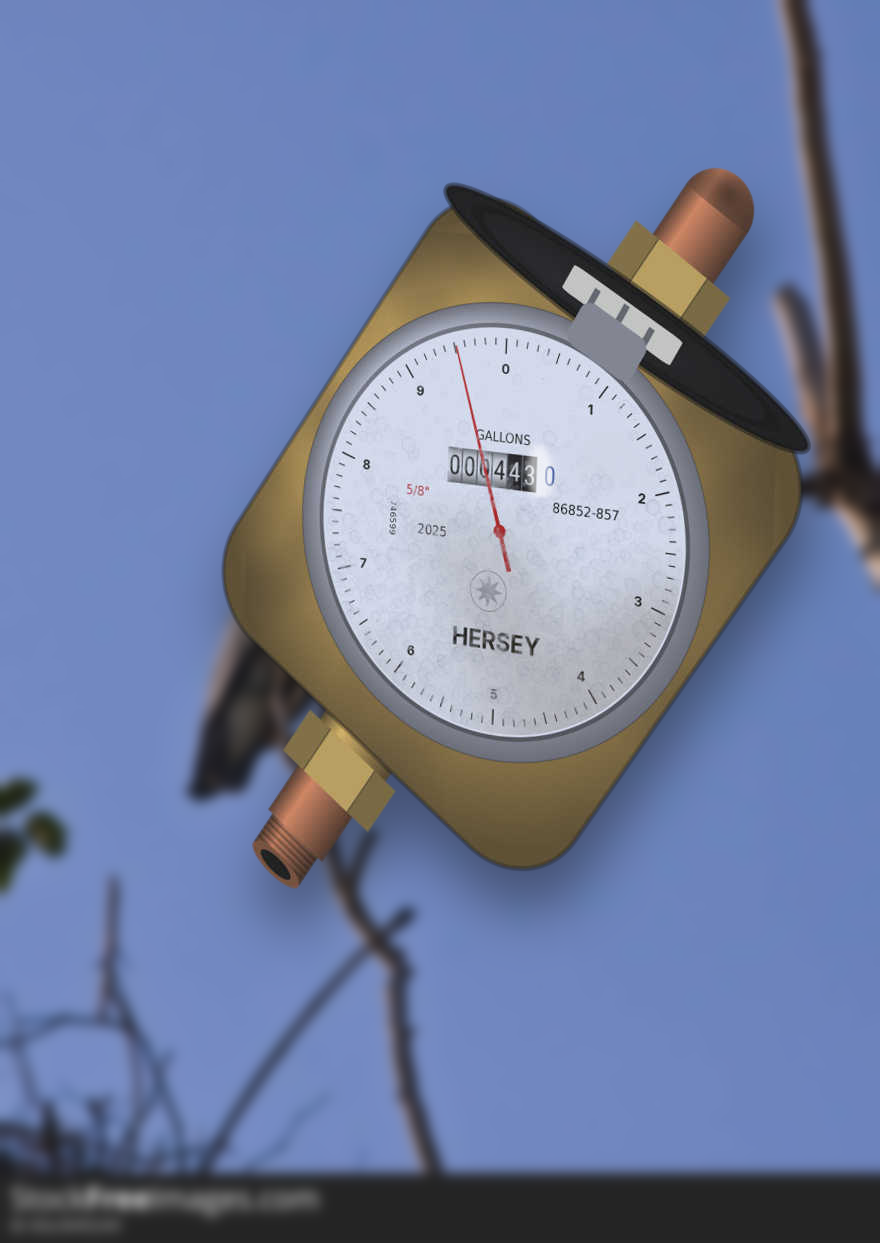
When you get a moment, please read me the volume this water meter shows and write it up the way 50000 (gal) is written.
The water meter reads 4429.5 (gal)
